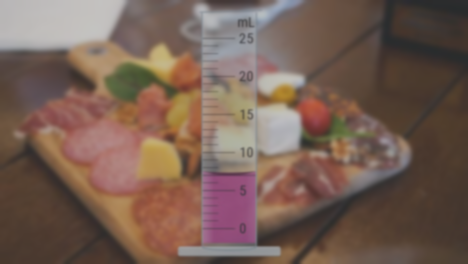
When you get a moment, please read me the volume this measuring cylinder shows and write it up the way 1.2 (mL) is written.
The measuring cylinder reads 7 (mL)
